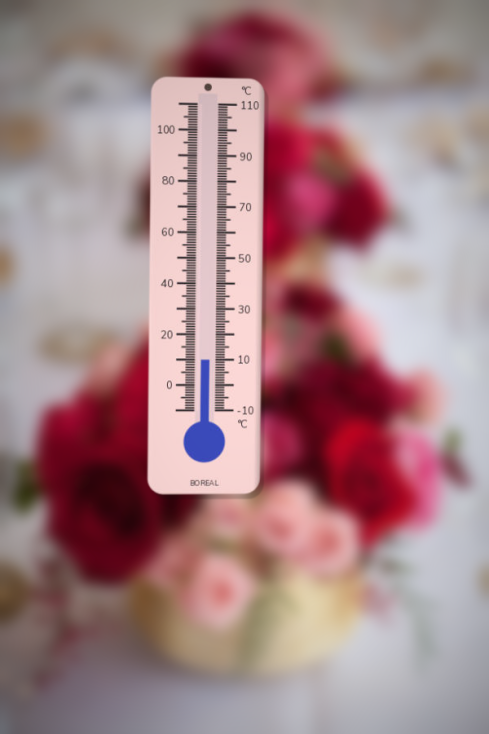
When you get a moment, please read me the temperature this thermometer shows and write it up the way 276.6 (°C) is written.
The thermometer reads 10 (°C)
